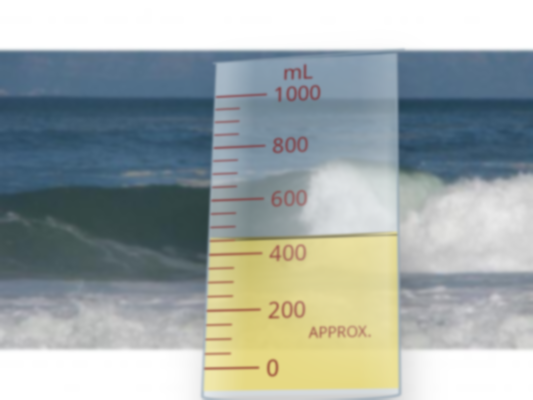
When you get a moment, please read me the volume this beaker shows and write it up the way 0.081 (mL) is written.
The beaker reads 450 (mL)
